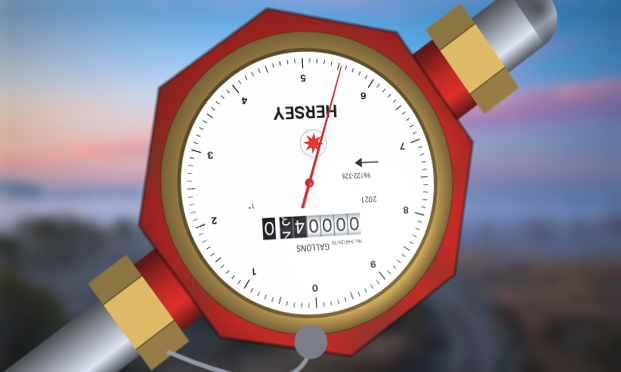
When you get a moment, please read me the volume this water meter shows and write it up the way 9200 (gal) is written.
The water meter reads 425.5 (gal)
